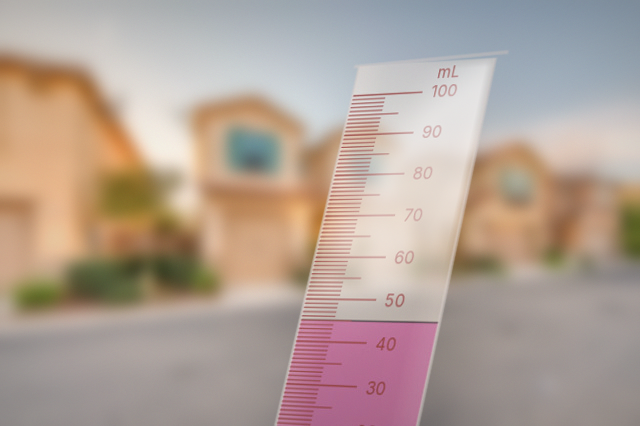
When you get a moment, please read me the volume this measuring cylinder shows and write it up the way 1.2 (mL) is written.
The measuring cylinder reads 45 (mL)
